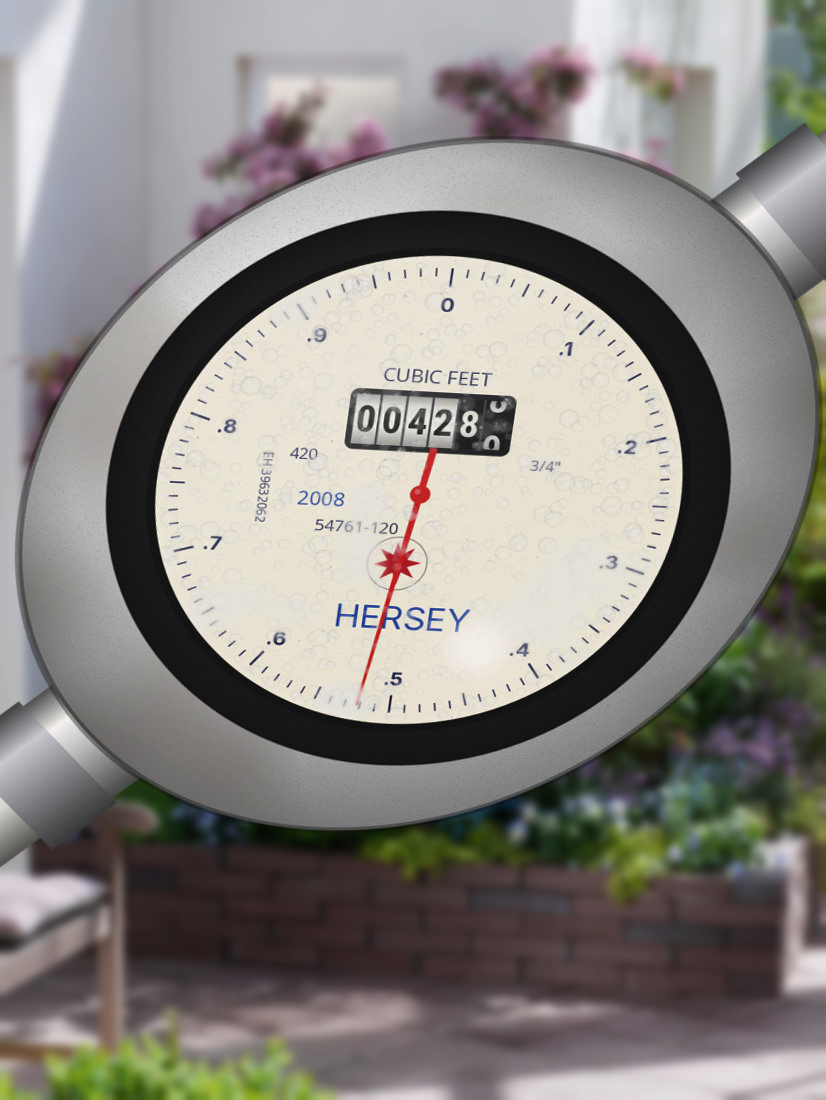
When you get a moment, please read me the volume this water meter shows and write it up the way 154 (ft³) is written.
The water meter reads 4288.52 (ft³)
